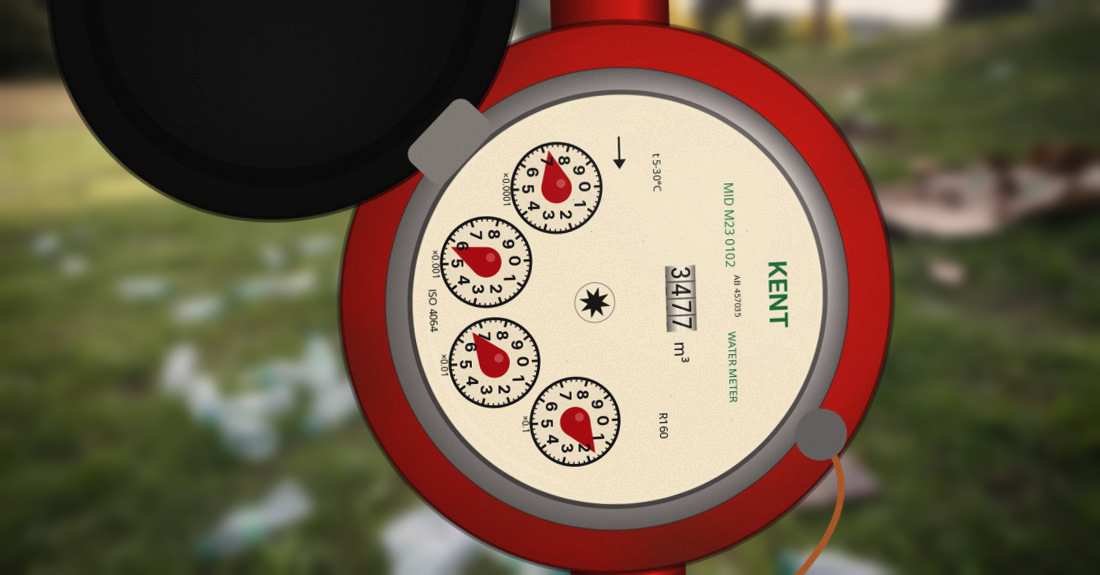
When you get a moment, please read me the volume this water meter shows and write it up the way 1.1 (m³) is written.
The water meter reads 3477.1657 (m³)
